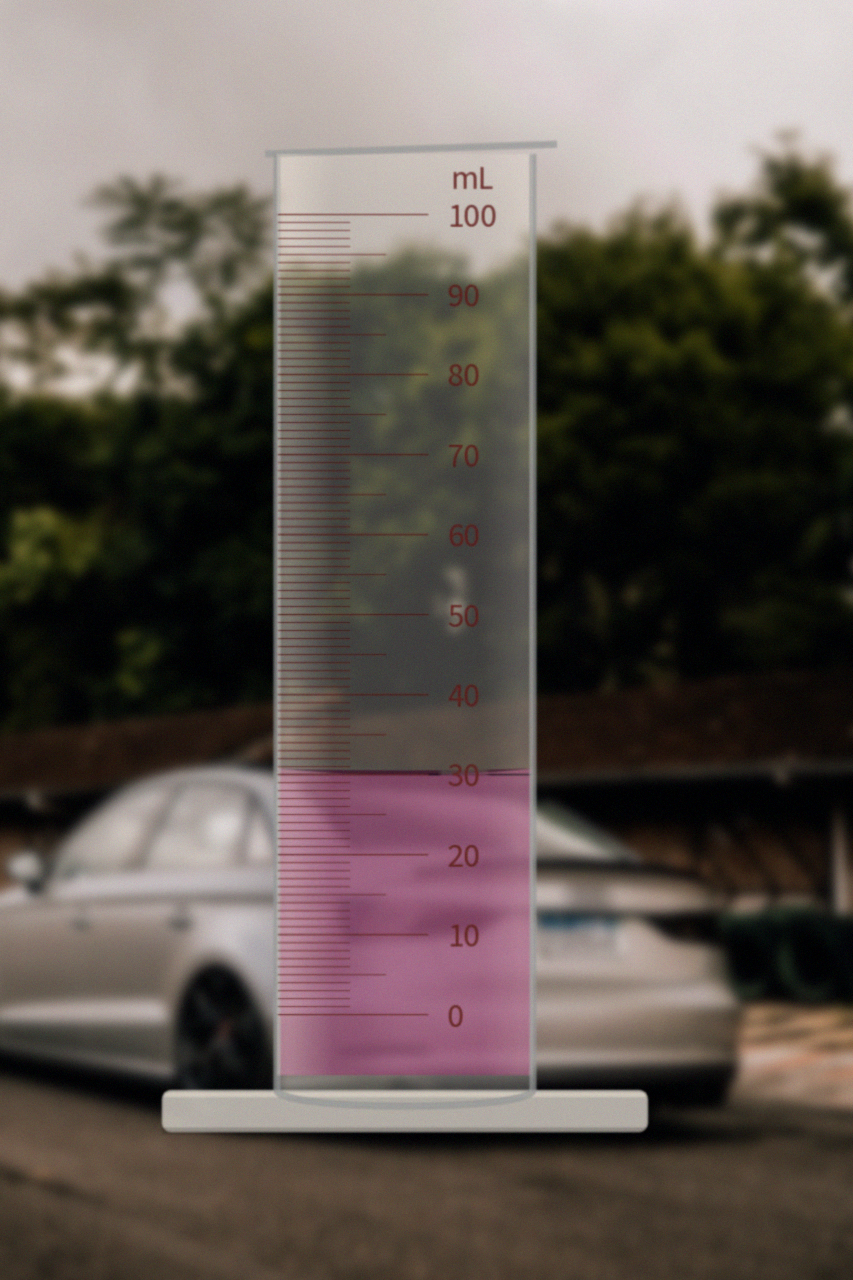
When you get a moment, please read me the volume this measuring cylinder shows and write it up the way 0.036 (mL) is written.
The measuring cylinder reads 30 (mL)
